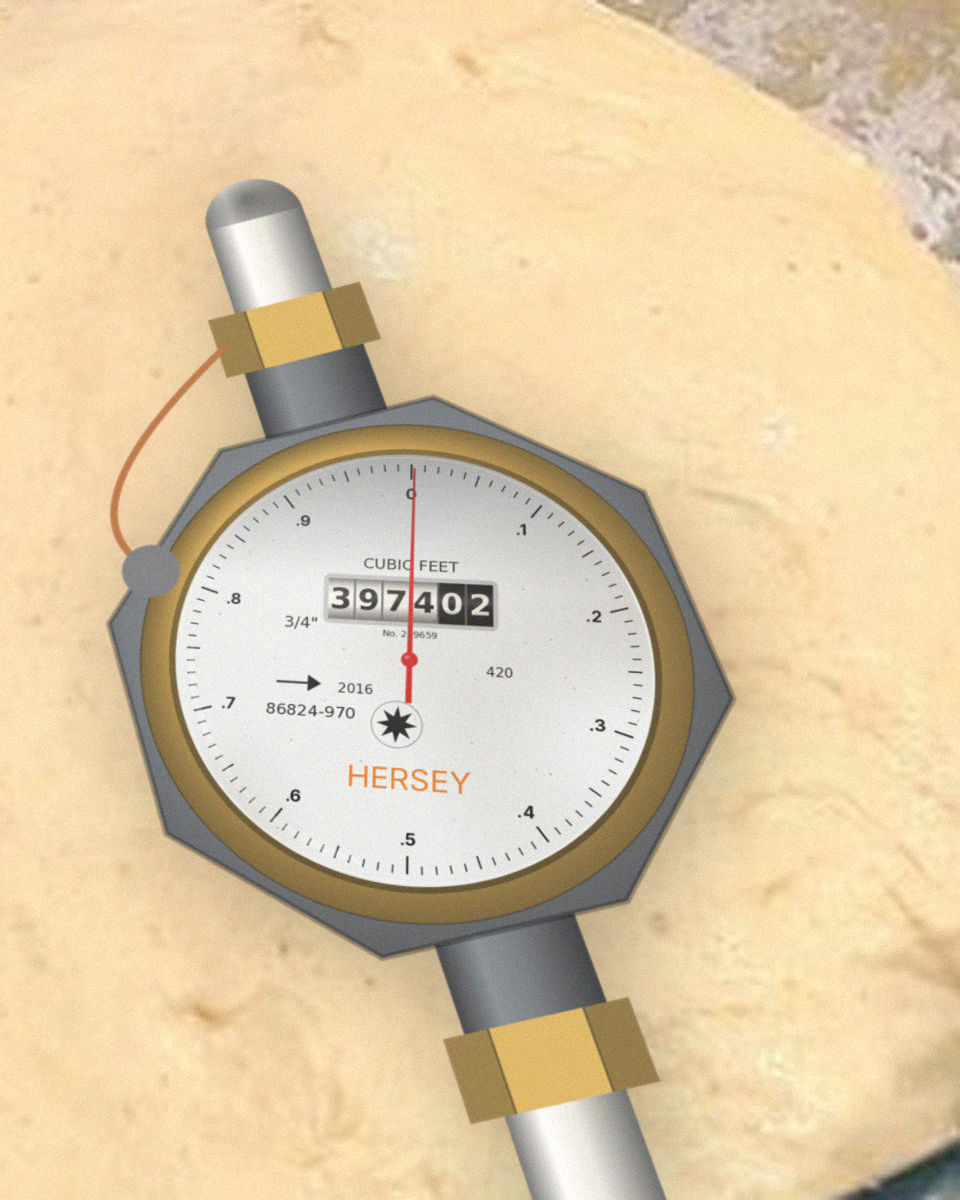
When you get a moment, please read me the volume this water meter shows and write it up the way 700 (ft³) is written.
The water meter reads 397402.00 (ft³)
